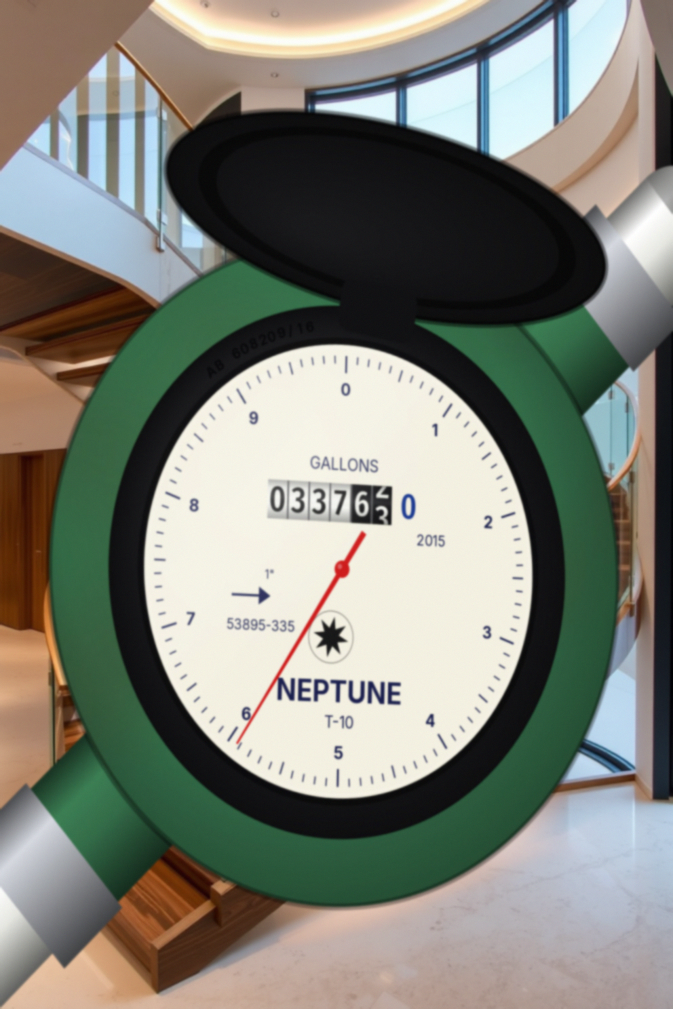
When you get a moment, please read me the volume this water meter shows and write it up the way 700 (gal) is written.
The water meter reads 337625.9 (gal)
